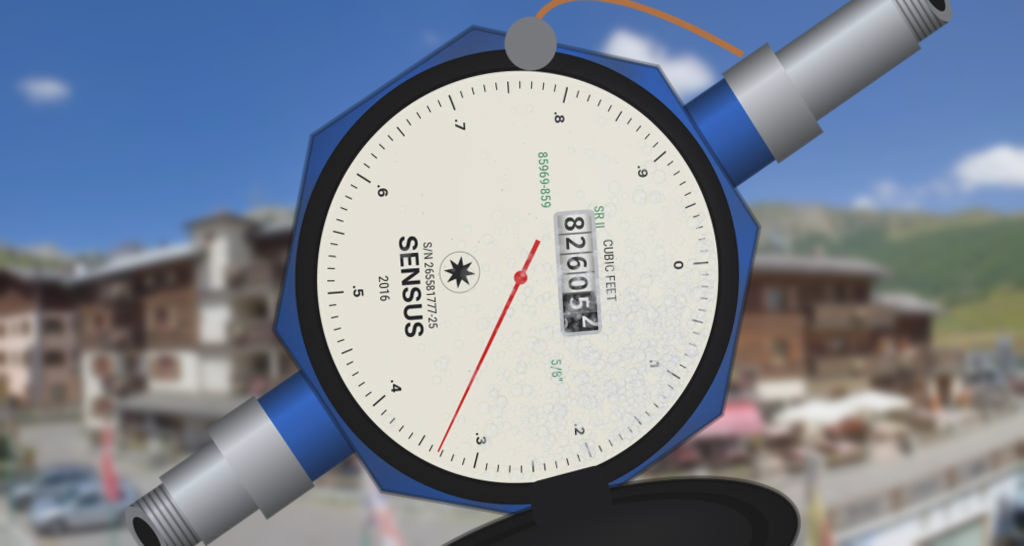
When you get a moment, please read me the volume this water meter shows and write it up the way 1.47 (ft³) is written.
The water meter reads 826052.33 (ft³)
